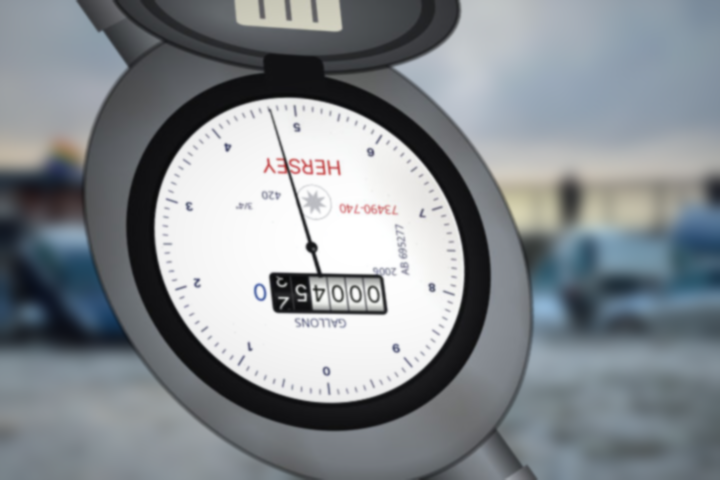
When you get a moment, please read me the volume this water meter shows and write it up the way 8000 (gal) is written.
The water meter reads 4524.7 (gal)
